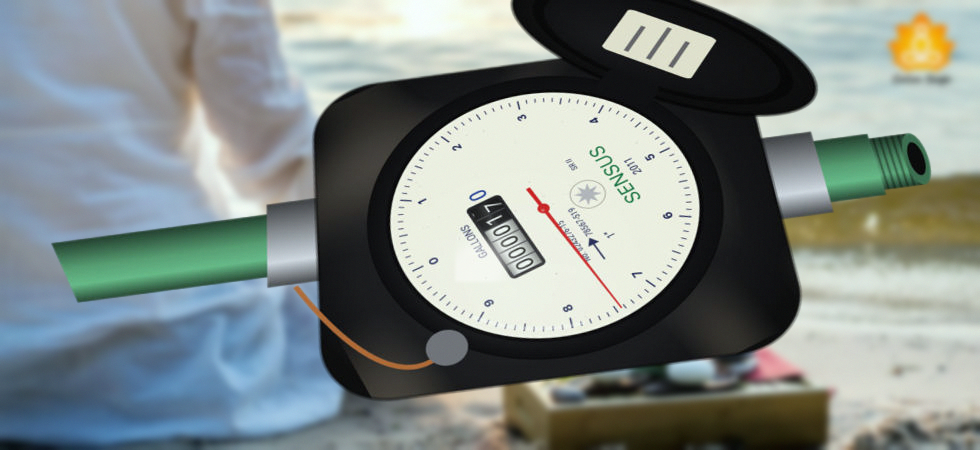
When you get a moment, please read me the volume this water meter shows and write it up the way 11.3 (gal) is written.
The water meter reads 167.4 (gal)
